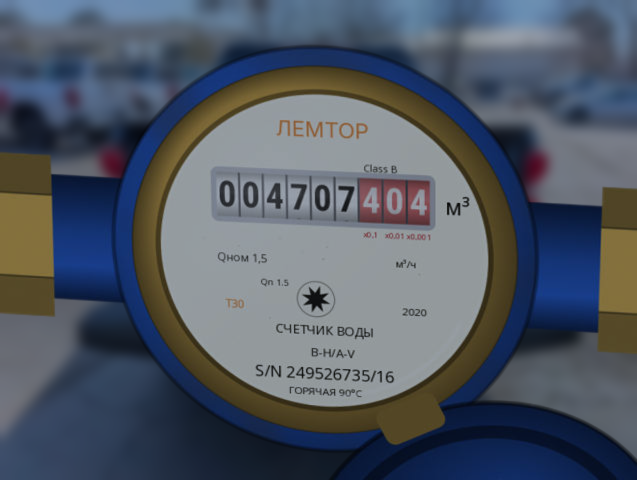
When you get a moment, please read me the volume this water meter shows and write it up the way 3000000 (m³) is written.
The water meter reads 4707.404 (m³)
